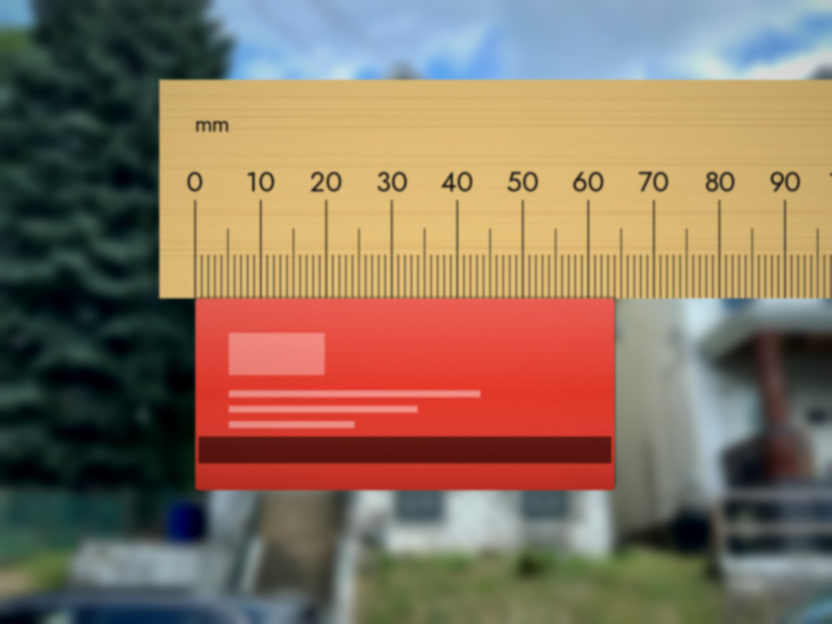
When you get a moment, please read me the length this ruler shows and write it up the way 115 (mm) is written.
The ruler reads 64 (mm)
